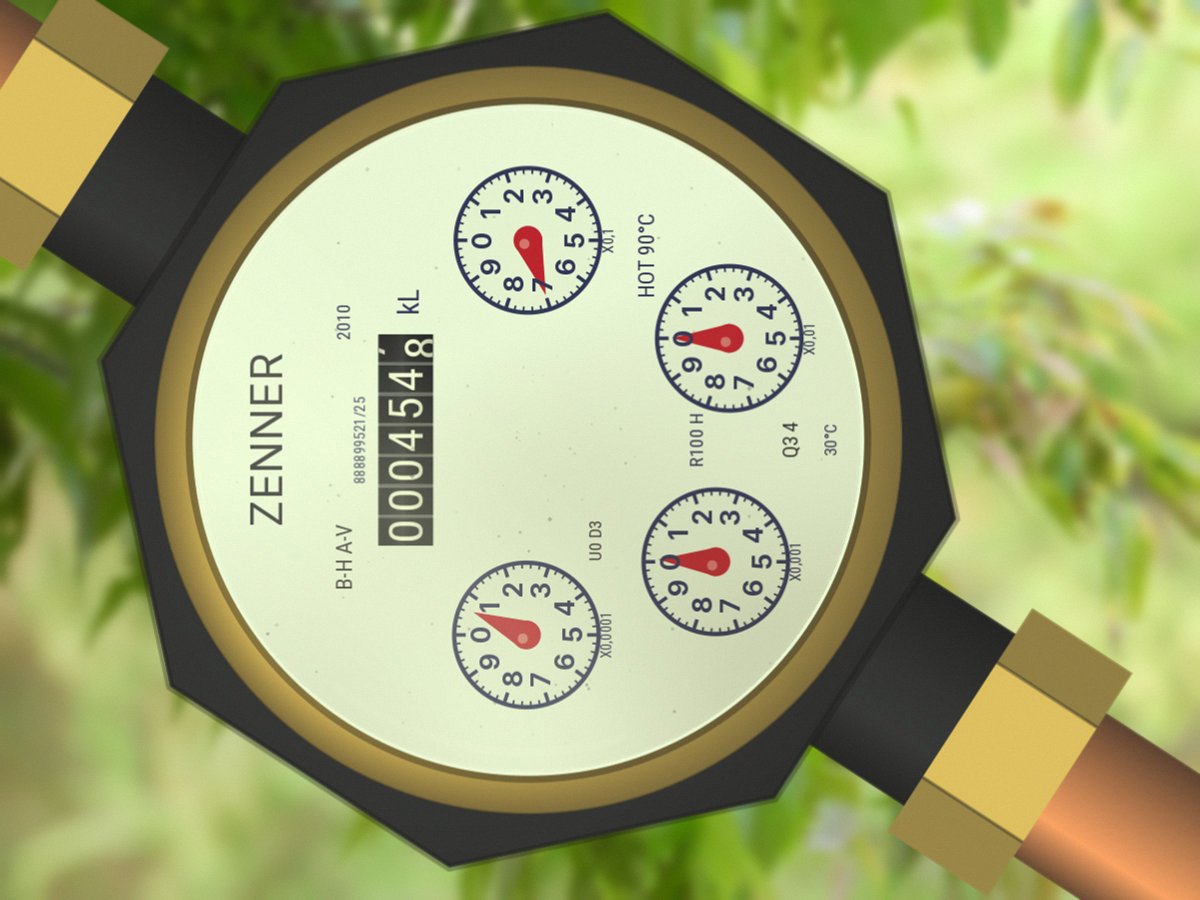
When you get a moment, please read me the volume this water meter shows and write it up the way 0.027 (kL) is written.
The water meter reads 4547.7000 (kL)
